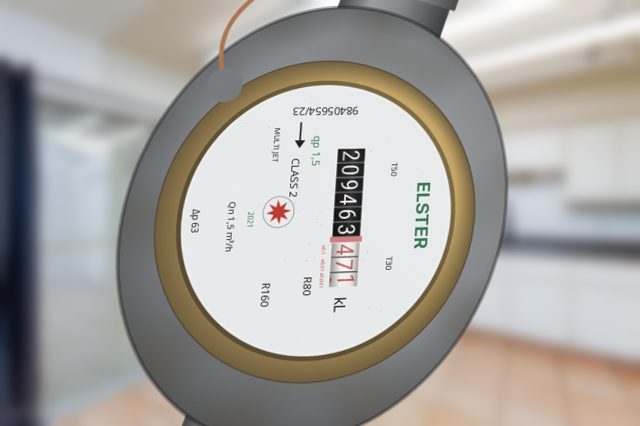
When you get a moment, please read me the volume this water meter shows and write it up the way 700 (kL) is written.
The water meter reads 209463.471 (kL)
